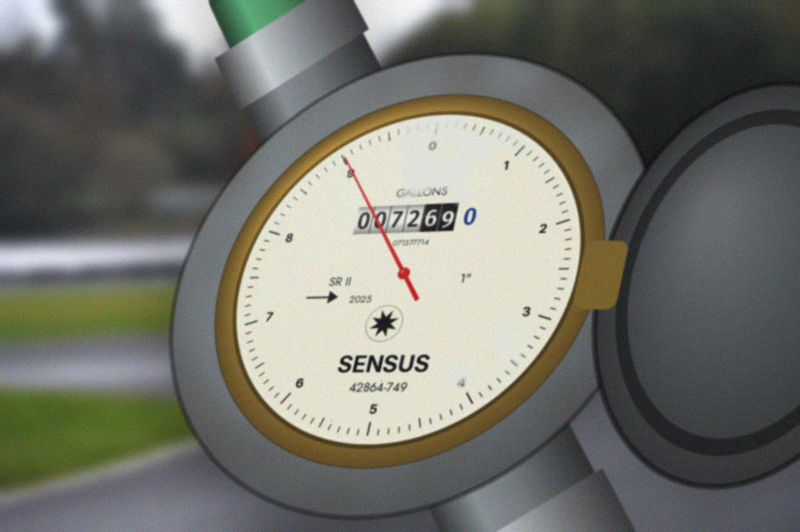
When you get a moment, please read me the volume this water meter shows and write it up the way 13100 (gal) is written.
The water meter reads 72689.0 (gal)
